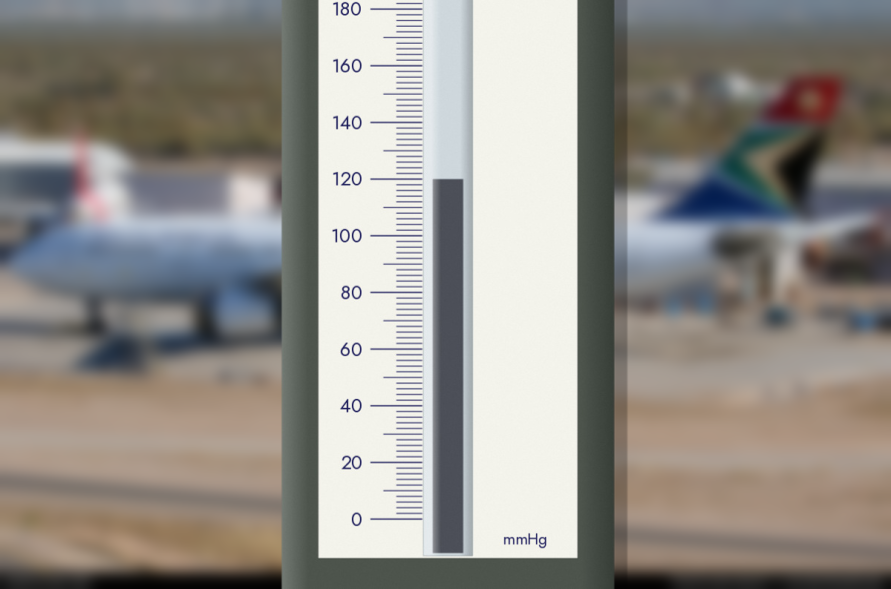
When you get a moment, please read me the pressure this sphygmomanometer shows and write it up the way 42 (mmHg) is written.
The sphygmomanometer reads 120 (mmHg)
